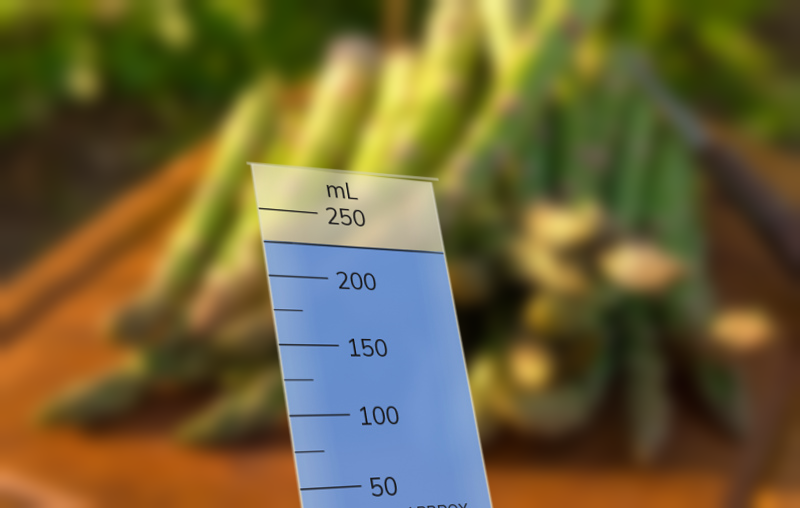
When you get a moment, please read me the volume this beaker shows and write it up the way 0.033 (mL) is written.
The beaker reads 225 (mL)
